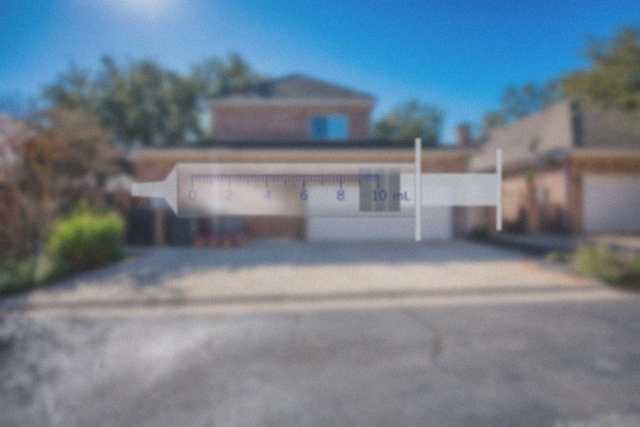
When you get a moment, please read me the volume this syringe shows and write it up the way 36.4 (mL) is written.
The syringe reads 9 (mL)
